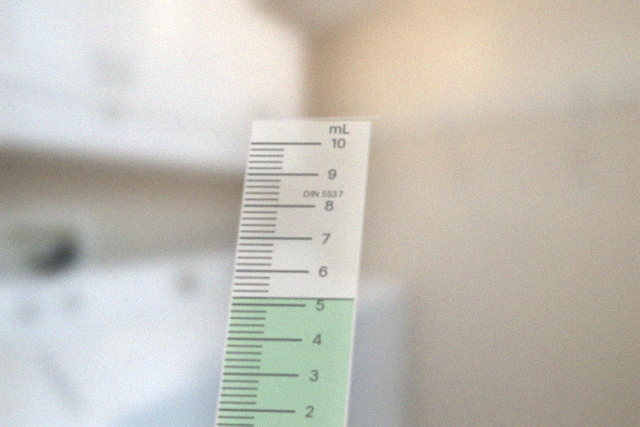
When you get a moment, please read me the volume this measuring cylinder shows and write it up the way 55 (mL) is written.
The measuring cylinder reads 5.2 (mL)
